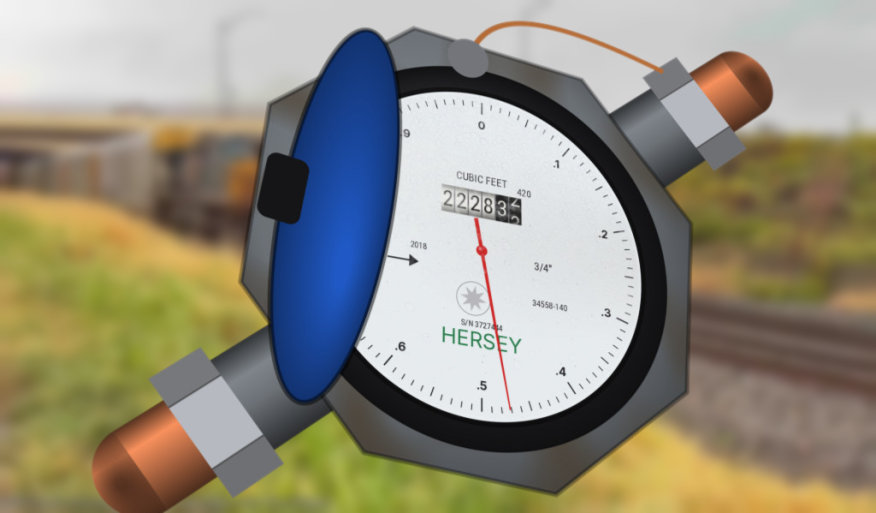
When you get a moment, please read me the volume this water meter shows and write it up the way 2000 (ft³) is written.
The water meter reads 222832.47 (ft³)
